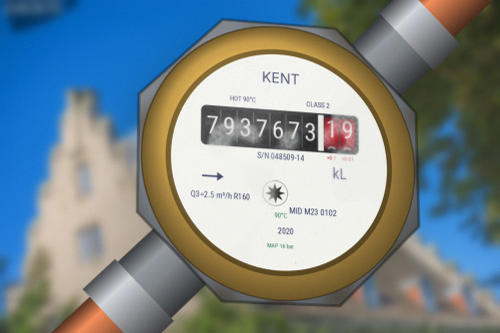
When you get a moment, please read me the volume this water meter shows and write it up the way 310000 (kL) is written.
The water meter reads 7937673.19 (kL)
